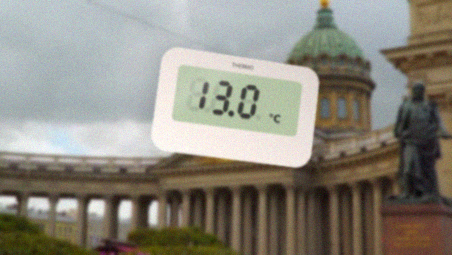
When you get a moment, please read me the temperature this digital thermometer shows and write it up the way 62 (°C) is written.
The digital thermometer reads 13.0 (°C)
